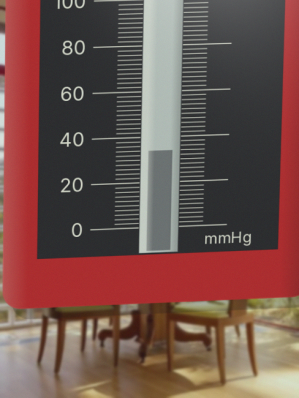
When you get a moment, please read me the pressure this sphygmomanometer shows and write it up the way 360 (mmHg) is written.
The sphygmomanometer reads 34 (mmHg)
